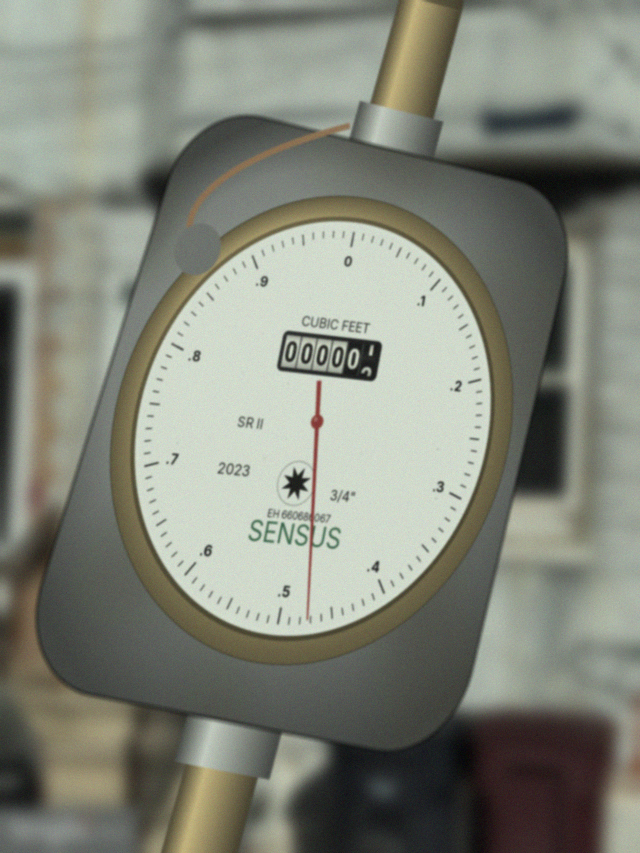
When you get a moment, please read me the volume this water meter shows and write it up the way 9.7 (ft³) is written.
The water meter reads 1.47 (ft³)
